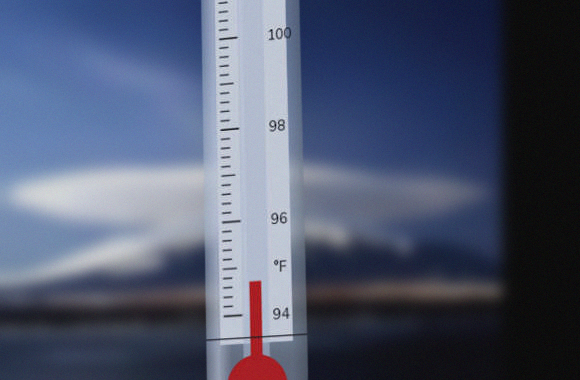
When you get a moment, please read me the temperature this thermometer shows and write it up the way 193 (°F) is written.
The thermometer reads 94.7 (°F)
